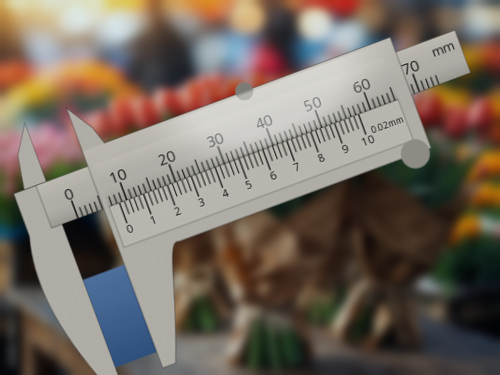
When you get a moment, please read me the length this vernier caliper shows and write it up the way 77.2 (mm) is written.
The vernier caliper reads 8.5 (mm)
